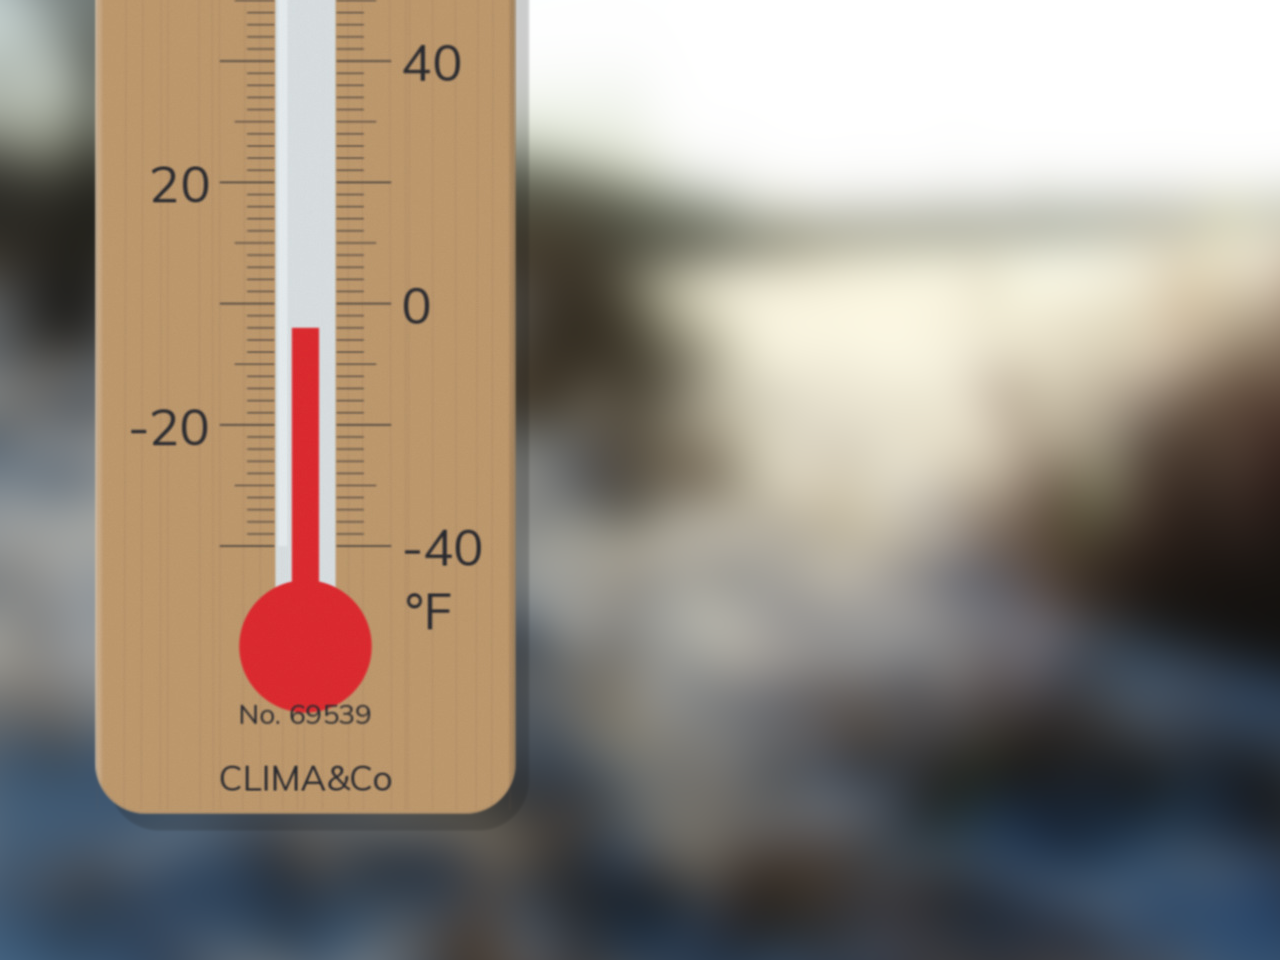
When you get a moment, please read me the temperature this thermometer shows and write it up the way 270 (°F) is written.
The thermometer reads -4 (°F)
